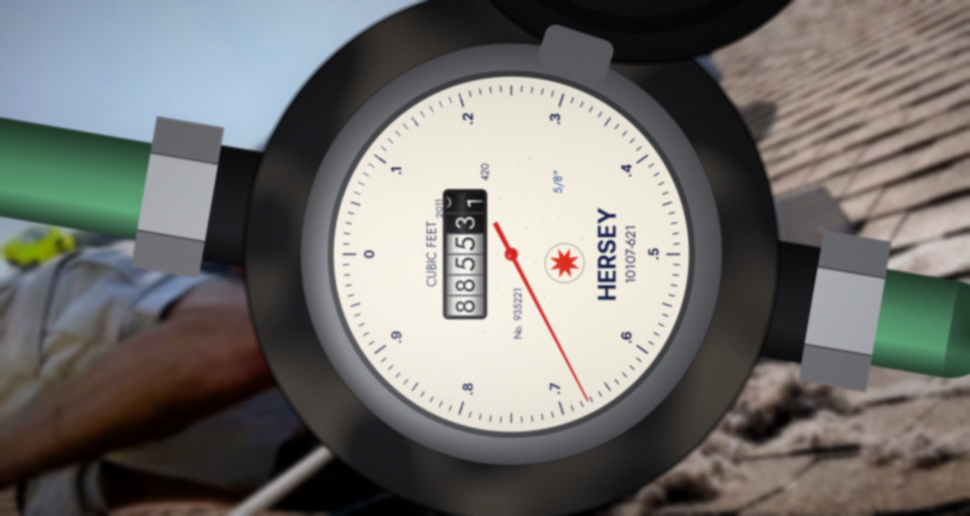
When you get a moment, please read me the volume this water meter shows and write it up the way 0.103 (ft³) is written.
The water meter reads 885530.67 (ft³)
